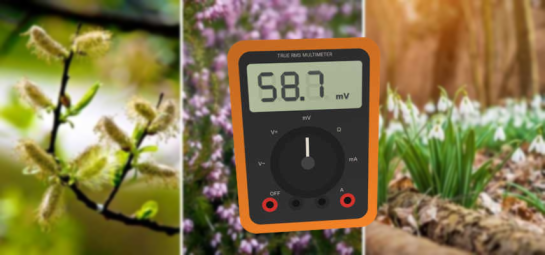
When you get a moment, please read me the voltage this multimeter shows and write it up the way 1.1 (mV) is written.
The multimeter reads 58.7 (mV)
